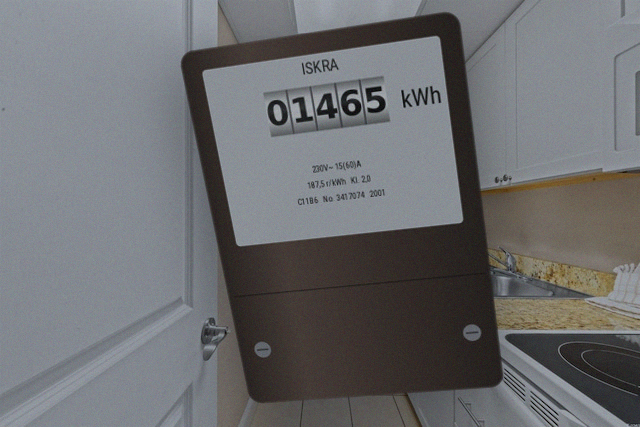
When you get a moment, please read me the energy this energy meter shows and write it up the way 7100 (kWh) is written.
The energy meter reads 1465 (kWh)
